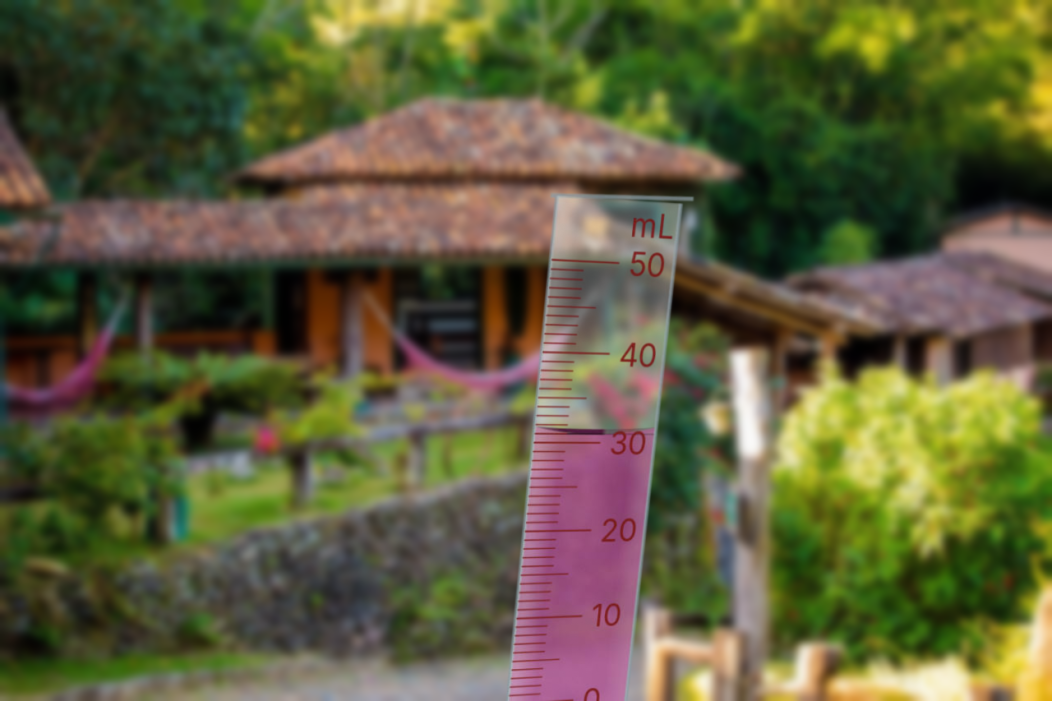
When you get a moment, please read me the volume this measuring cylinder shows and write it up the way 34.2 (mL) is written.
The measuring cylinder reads 31 (mL)
